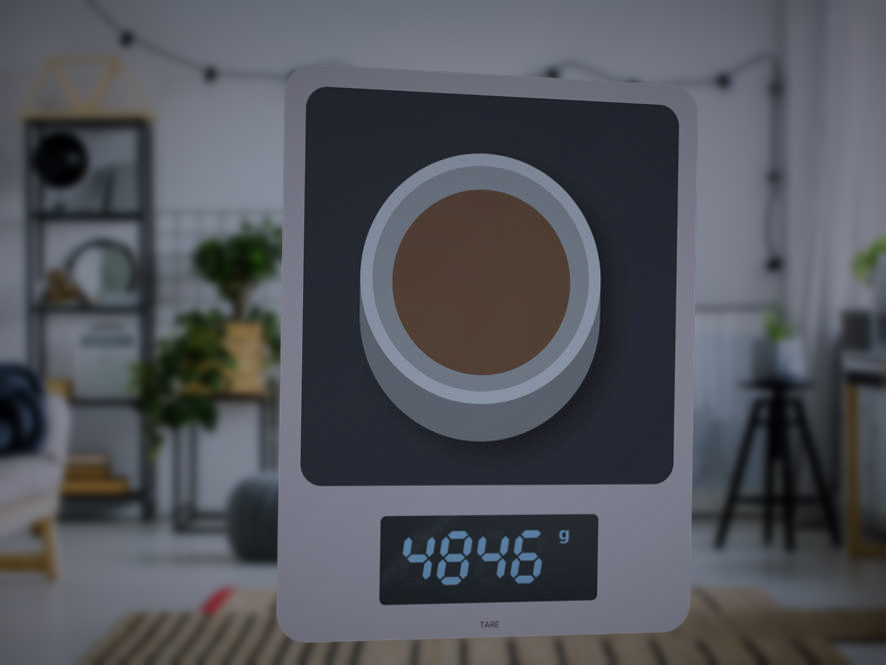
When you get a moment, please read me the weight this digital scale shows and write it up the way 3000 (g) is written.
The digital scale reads 4846 (g)
